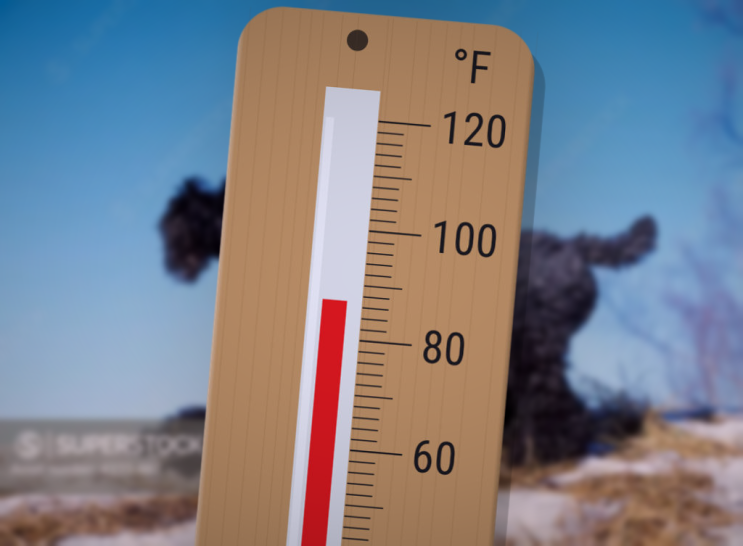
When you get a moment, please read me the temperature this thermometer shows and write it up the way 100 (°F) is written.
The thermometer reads 87 (°F)
